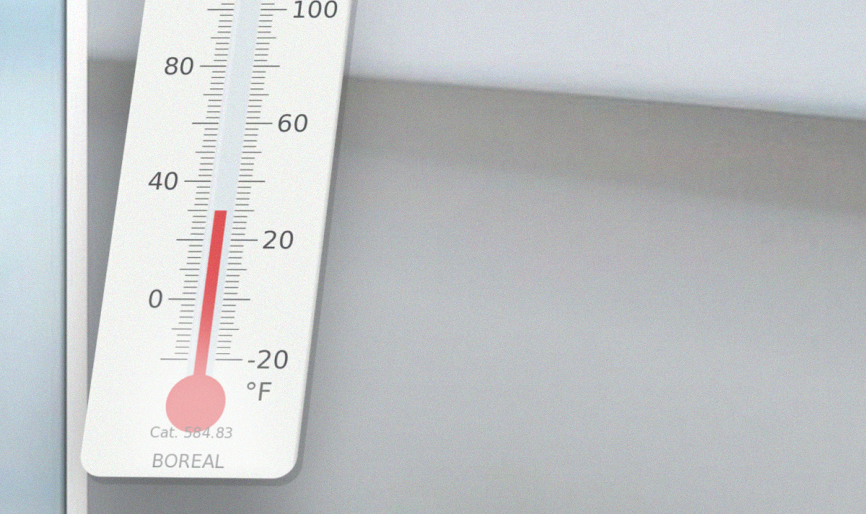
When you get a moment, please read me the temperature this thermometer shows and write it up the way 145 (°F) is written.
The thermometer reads 30 (°F)
